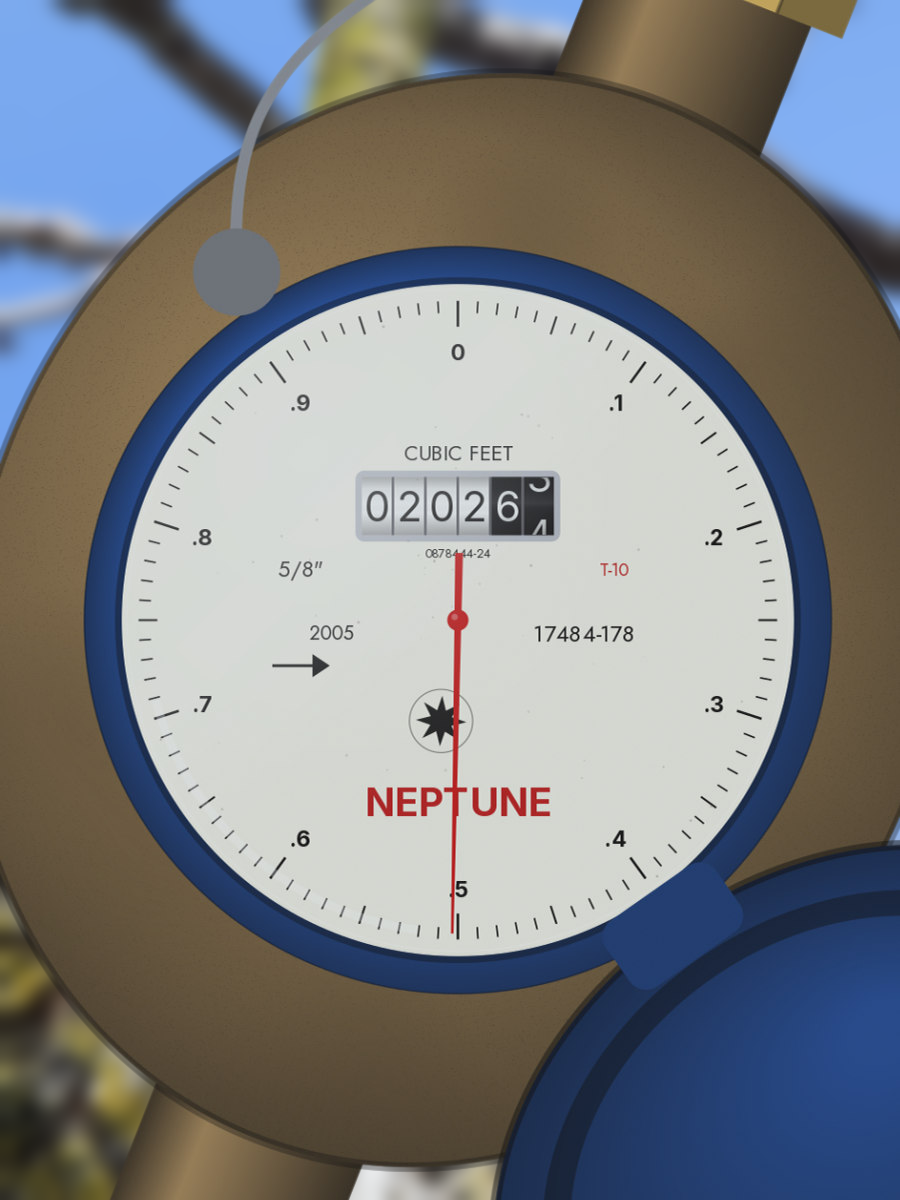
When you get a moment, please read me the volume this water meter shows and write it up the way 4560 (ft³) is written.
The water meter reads 20263.50 (ft³)
